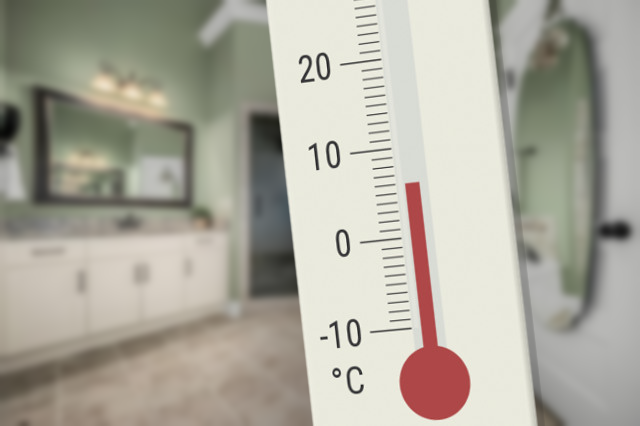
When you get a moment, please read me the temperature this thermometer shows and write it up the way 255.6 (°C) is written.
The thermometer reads 6 (°C)
